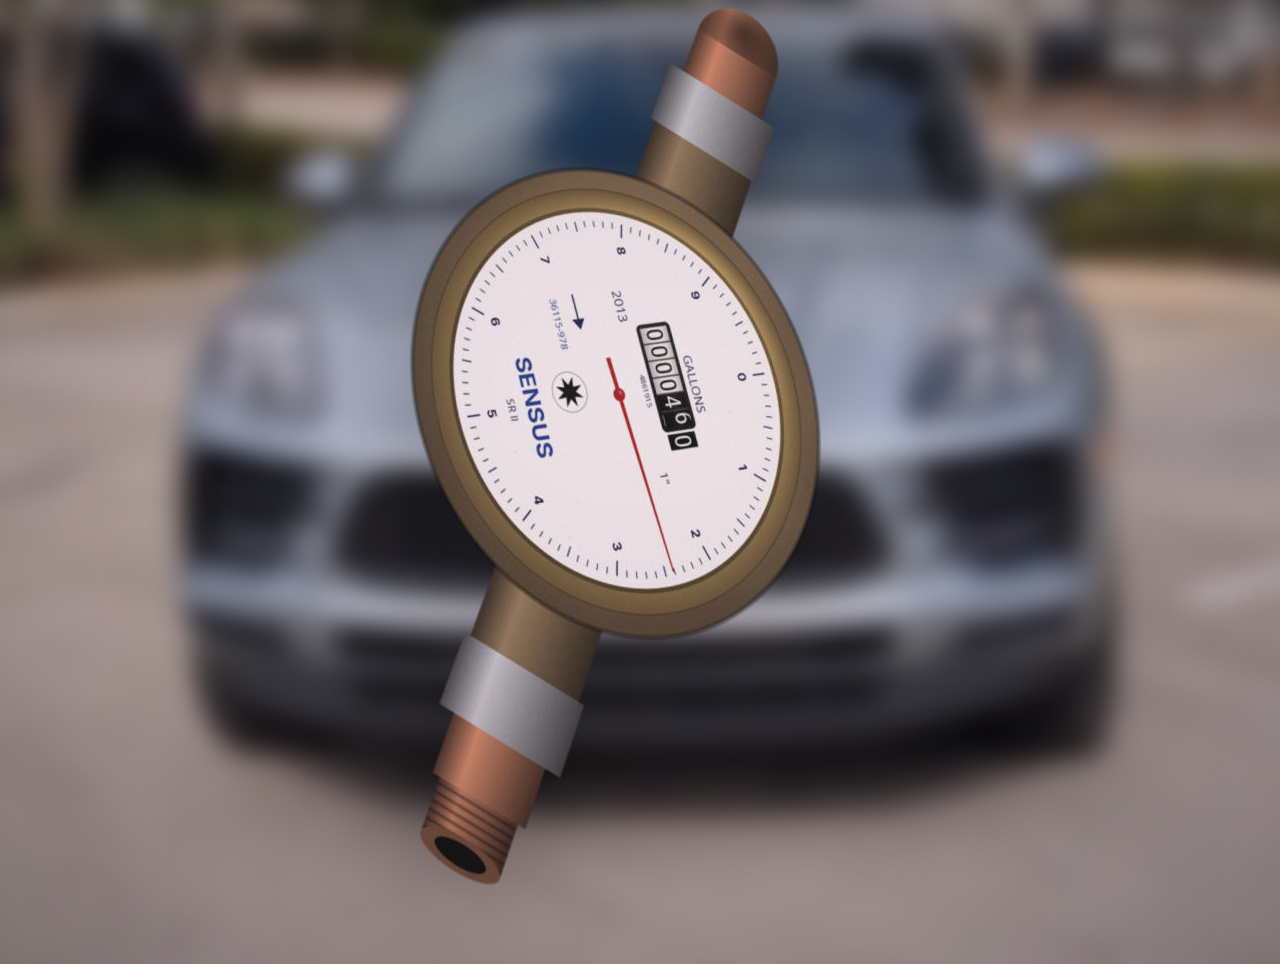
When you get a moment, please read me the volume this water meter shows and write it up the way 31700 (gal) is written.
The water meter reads 462.4 (gal)
